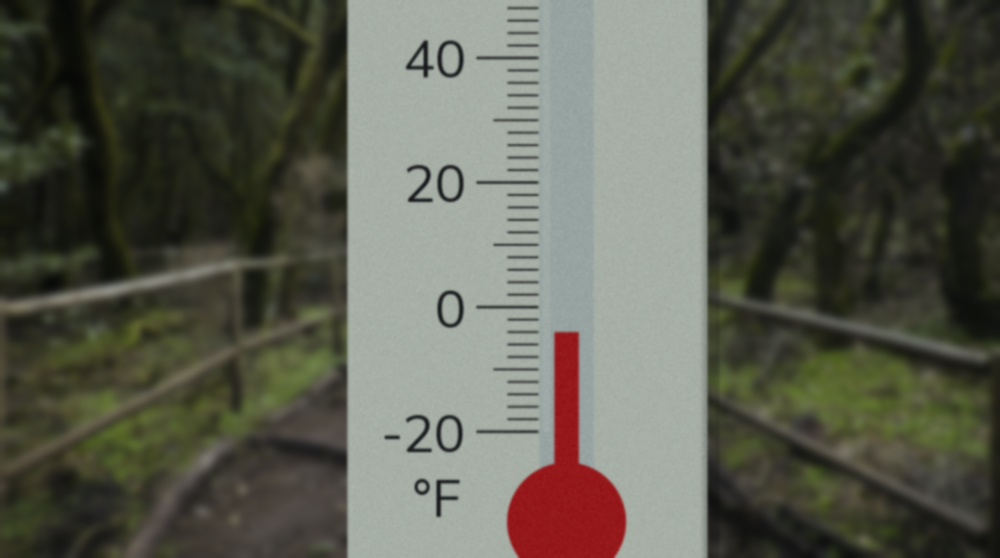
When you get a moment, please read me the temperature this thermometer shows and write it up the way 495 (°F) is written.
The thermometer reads -4 (°F)
